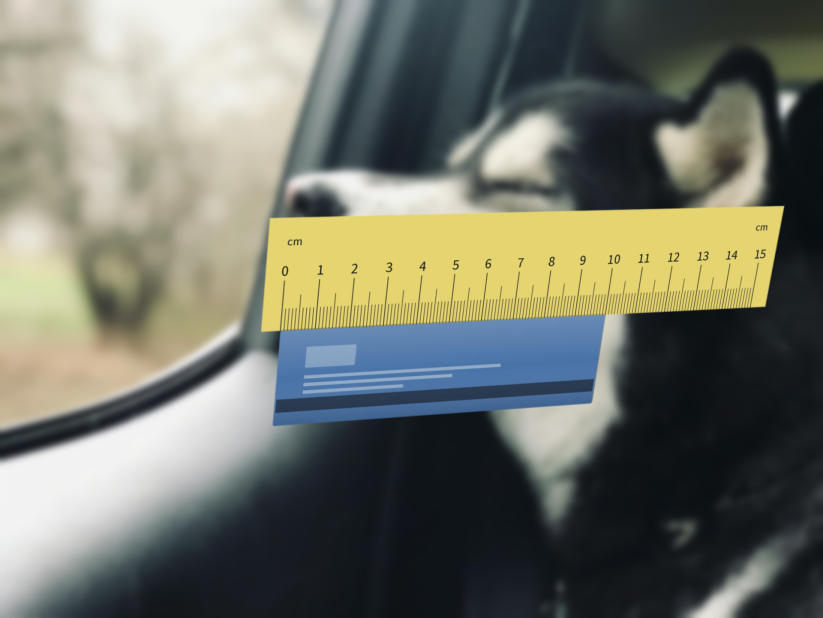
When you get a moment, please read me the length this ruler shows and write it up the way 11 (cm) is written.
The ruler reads 10 (cm)
